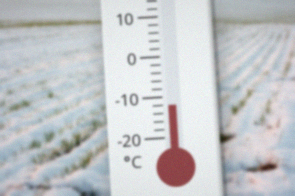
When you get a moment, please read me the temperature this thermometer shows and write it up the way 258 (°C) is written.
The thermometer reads -12 (°C)
